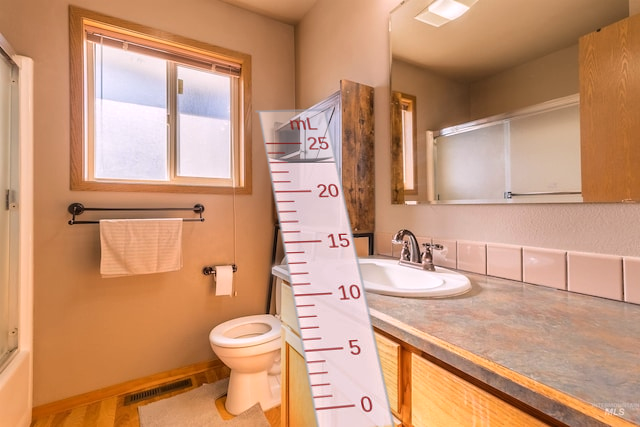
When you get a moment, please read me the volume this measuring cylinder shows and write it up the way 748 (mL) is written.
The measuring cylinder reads 23 (mL)
